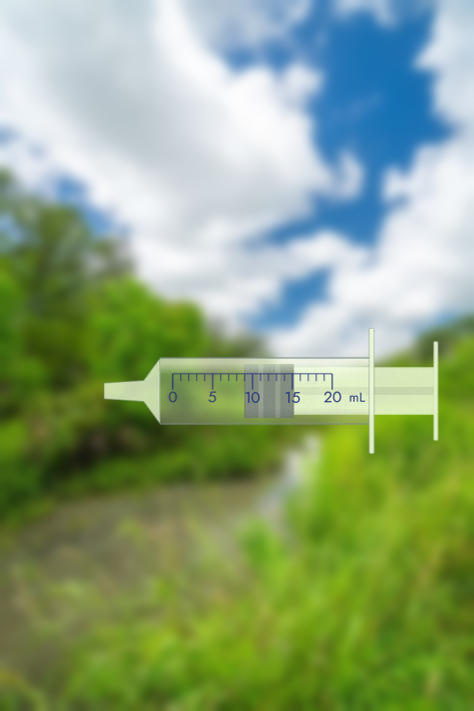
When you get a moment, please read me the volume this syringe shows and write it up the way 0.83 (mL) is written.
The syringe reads 9 (mL)
